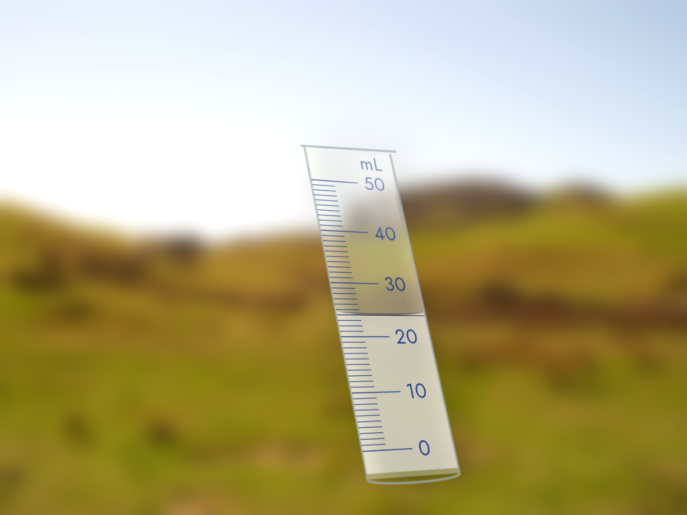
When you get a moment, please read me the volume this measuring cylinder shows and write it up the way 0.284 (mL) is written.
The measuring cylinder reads 24 (mL)
